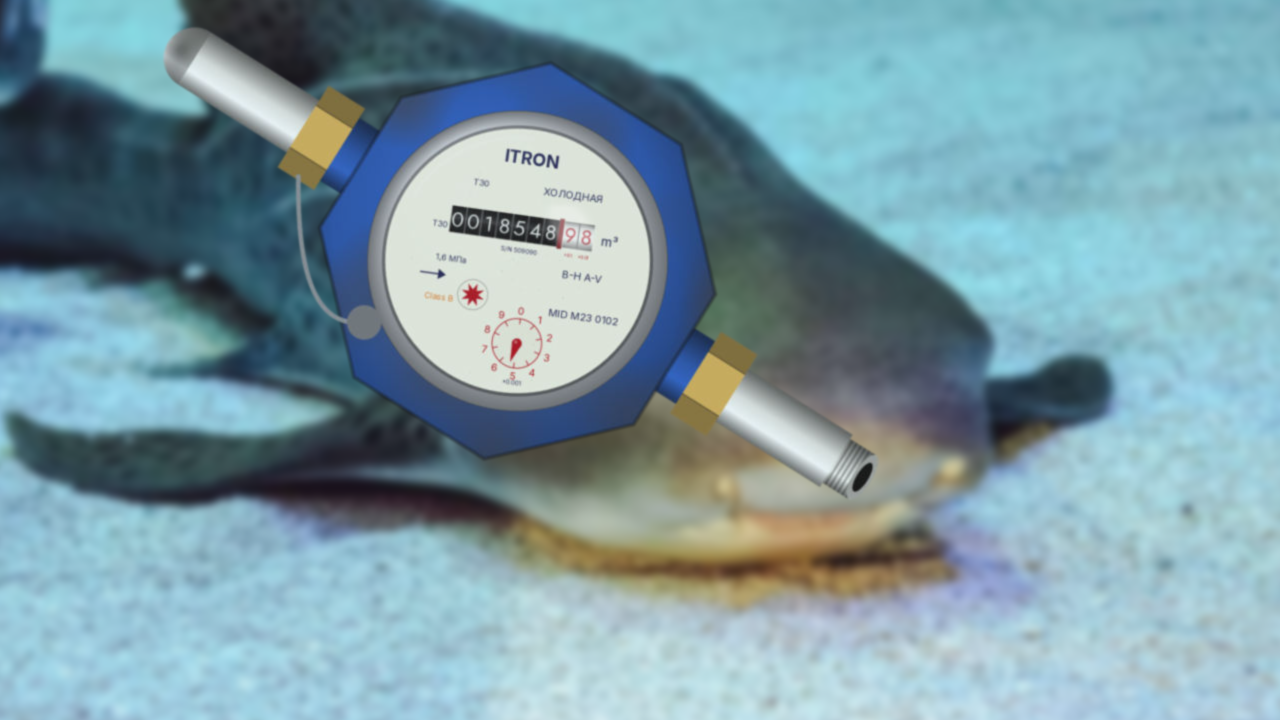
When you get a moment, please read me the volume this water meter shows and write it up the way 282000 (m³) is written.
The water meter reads 18548.985 (m³)
